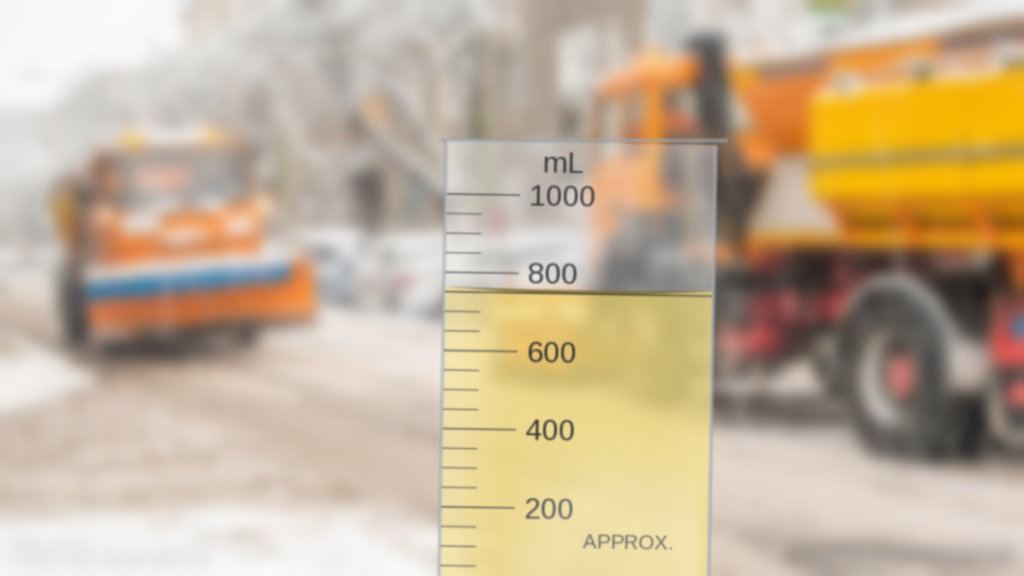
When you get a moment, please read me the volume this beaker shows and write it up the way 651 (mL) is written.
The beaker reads 750 (mL)
